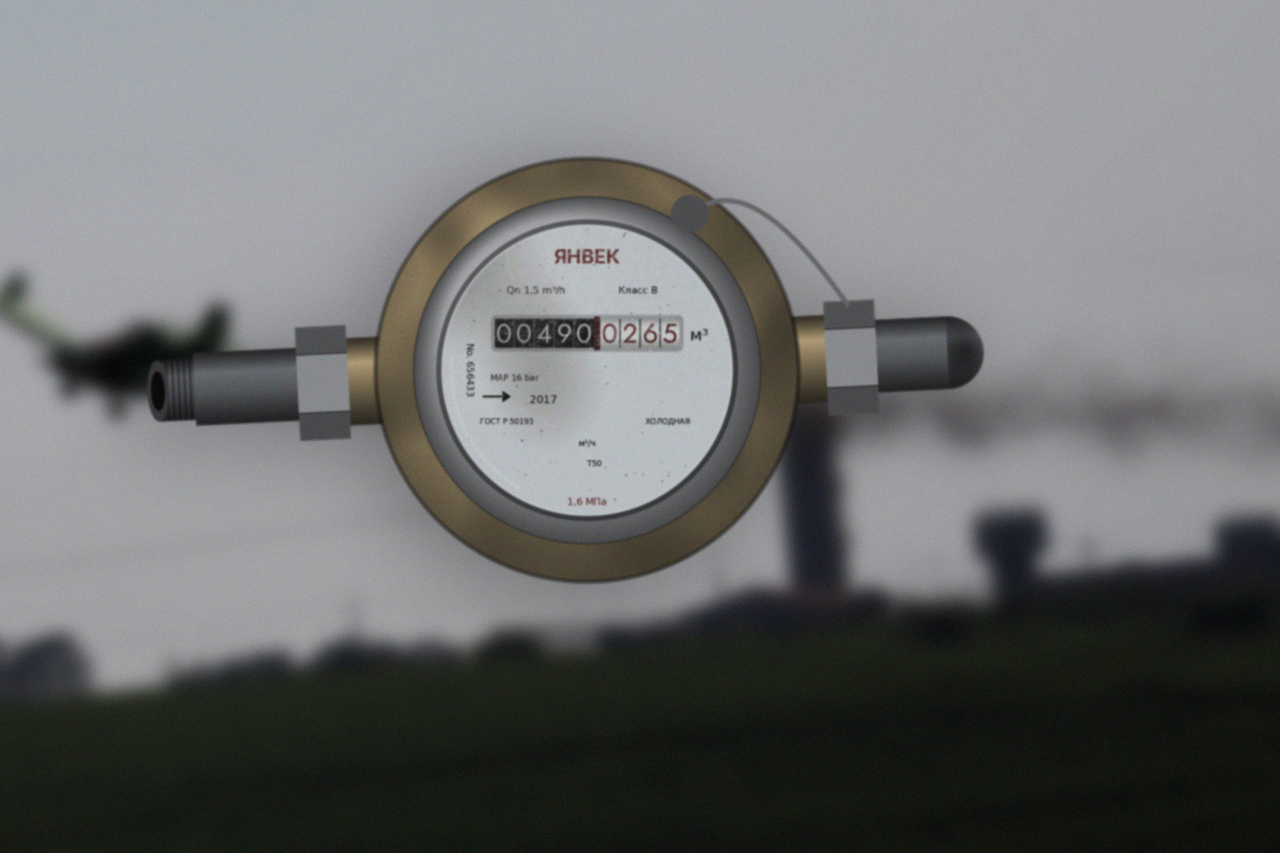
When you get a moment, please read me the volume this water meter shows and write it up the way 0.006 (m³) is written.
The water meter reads 490.0265 (m³)
